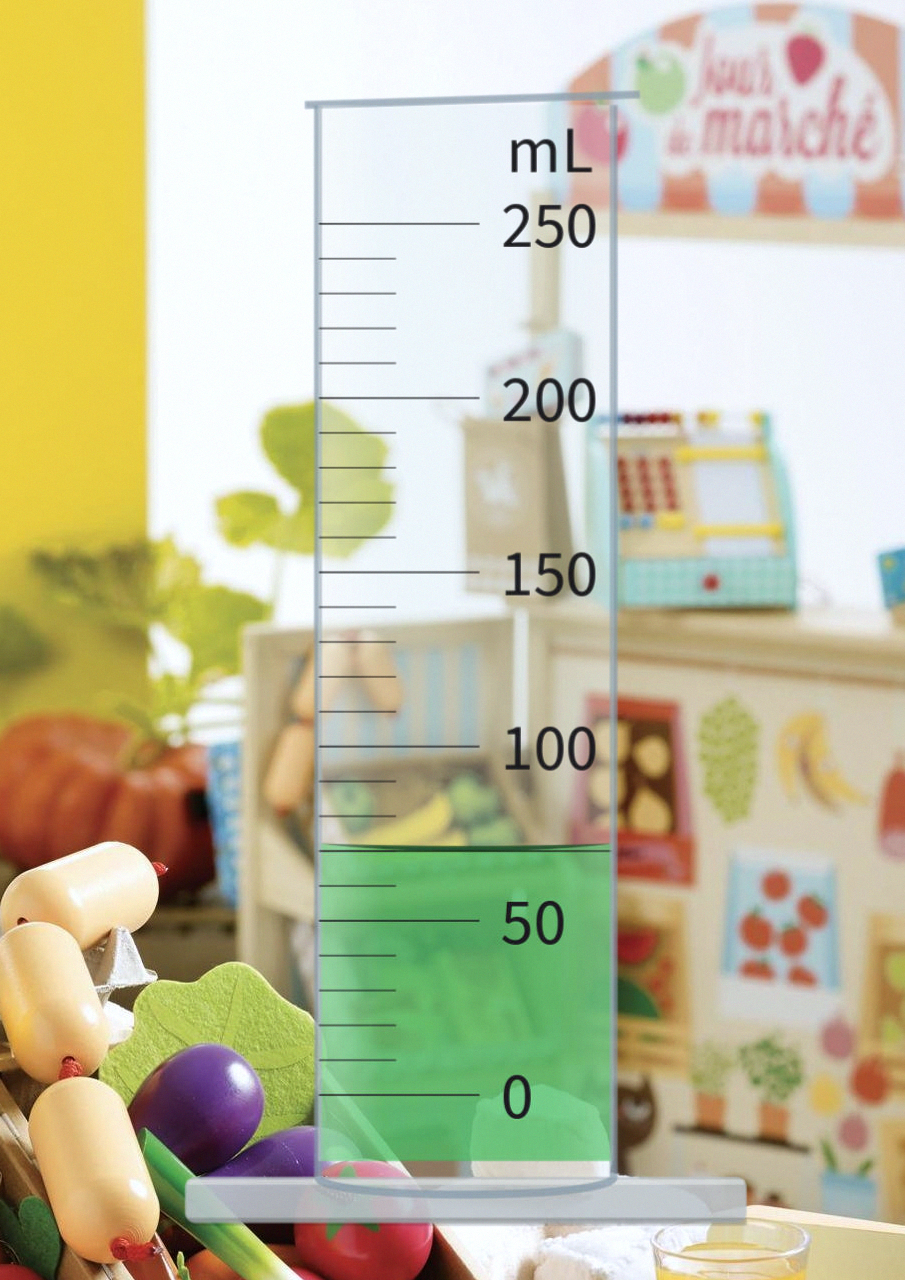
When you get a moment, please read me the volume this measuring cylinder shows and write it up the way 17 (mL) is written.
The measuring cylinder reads 70 (mL)
